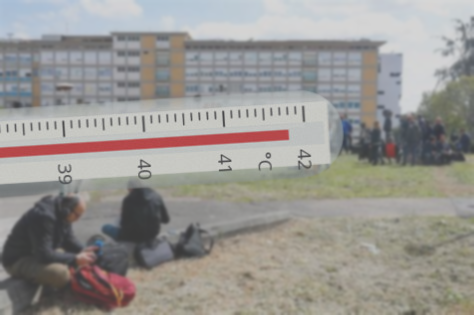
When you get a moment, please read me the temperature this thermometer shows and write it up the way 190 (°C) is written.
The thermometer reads 41.8 (°C)
